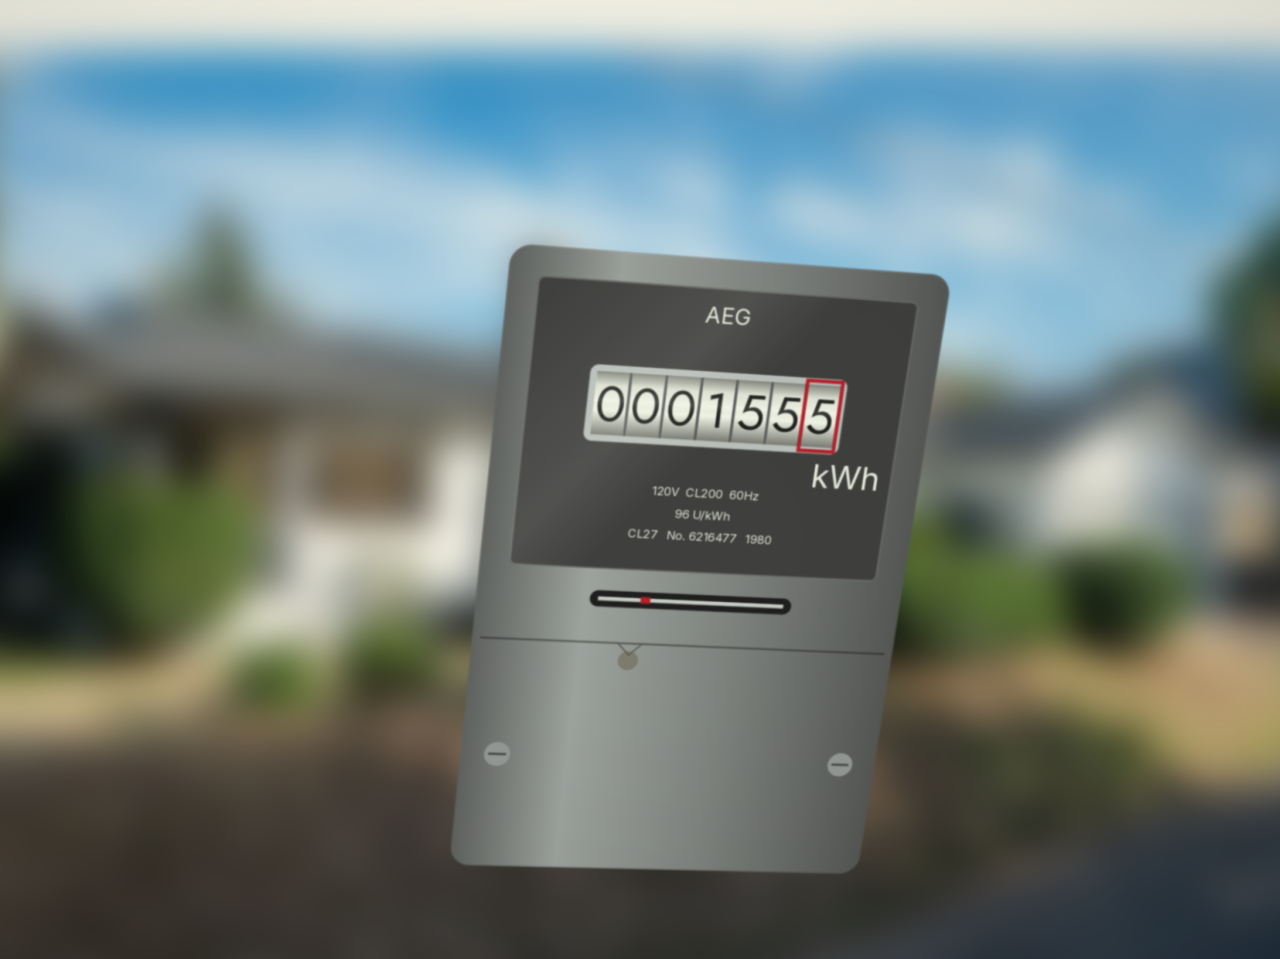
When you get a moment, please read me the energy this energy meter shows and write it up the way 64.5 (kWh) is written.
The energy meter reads 155.5 (kWh)
